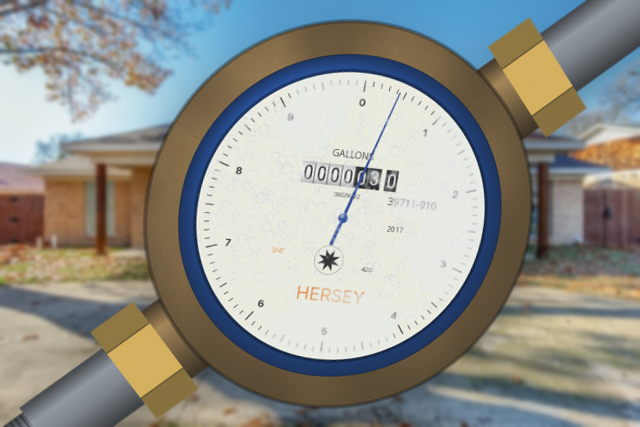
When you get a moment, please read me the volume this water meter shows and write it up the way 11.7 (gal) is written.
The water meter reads 30.4 (gal)
